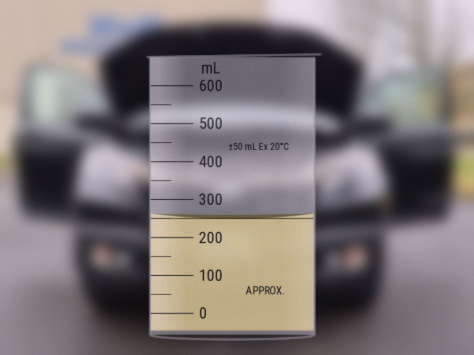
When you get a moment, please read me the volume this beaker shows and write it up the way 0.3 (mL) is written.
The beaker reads 250 (mL)
